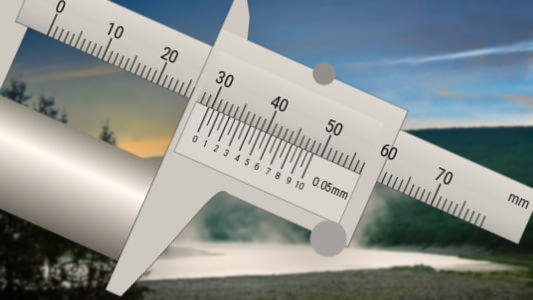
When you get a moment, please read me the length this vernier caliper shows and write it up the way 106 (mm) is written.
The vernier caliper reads 29.5 (mm)
